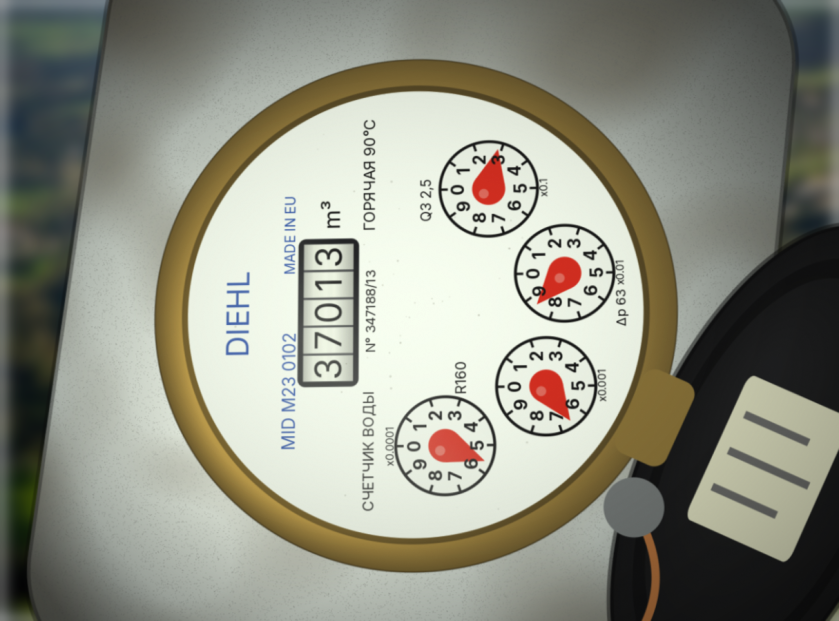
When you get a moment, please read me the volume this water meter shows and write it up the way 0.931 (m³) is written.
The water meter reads 37013.2865 (m³)
